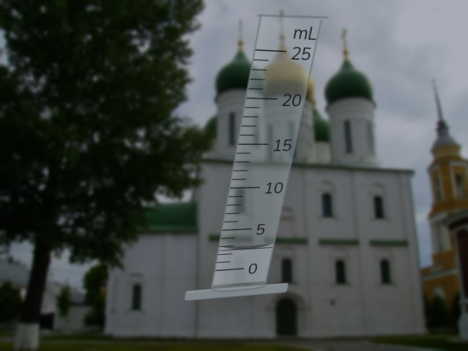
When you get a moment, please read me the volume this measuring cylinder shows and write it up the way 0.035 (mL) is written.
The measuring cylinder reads 2.5 (mL)
